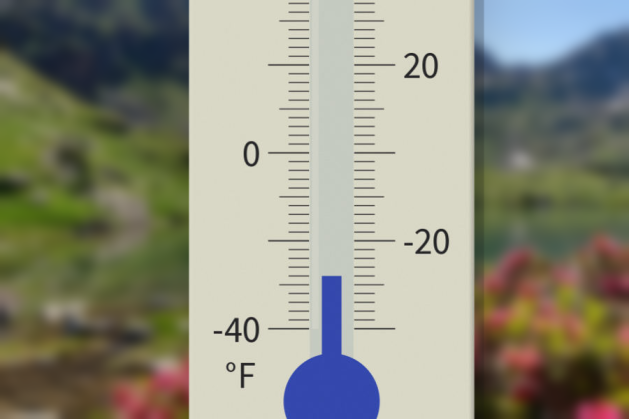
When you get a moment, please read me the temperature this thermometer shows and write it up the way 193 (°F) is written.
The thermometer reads -28 (°F)
